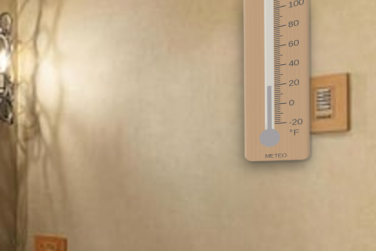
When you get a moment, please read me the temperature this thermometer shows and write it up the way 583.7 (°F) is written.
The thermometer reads 20 (°F)
